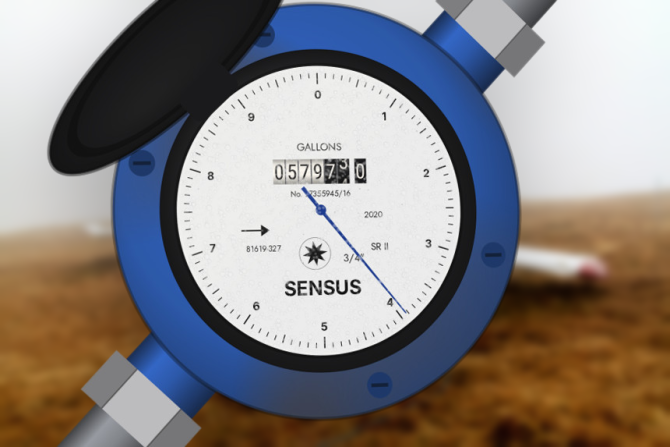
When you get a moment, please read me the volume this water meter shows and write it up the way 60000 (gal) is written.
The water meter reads 579733.9 (gal)
